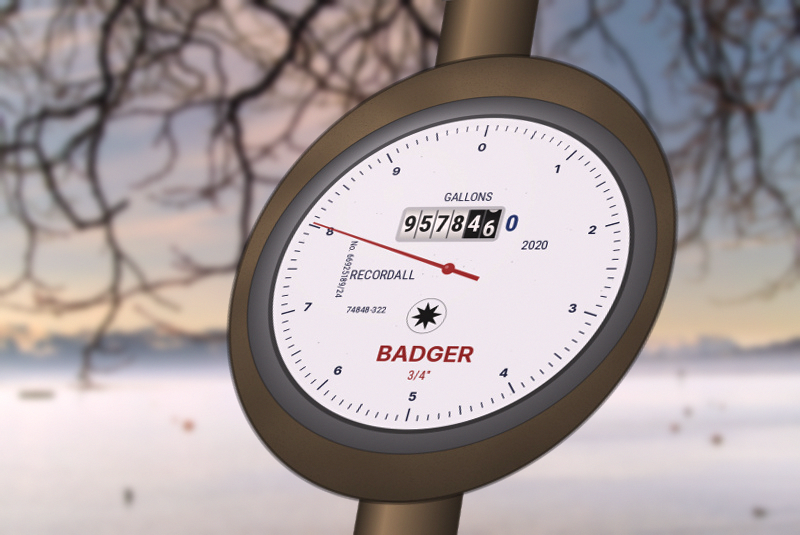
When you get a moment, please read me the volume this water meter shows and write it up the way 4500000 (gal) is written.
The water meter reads 9578458.0 (gal)
